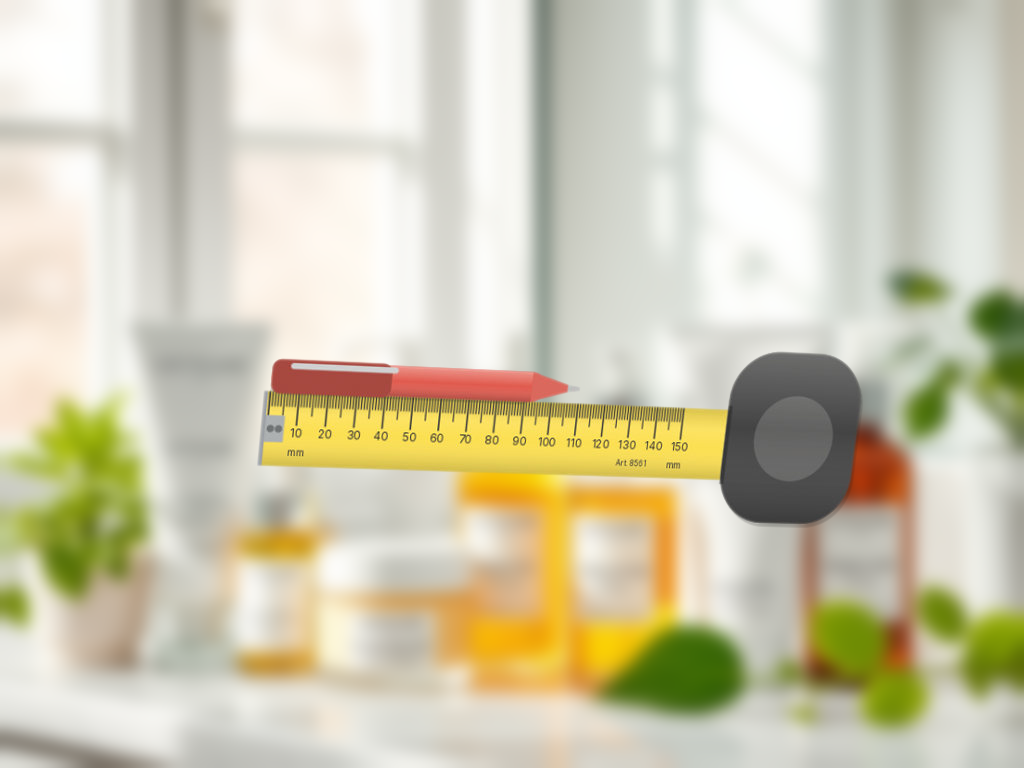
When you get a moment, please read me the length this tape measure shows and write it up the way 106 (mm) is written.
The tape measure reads 110 (mm)
